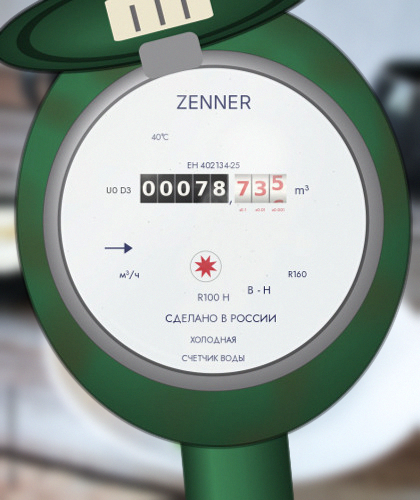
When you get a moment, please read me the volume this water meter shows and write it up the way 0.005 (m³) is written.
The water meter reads 78.735 (m³)
